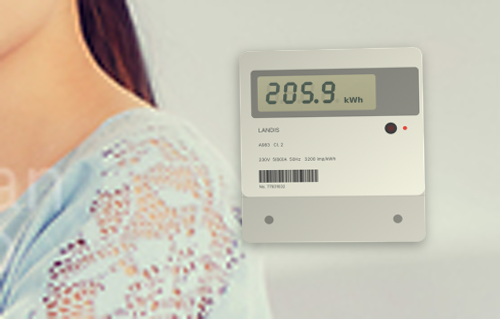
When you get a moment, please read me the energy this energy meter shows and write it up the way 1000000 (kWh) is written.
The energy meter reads 205.9 (kWh)
